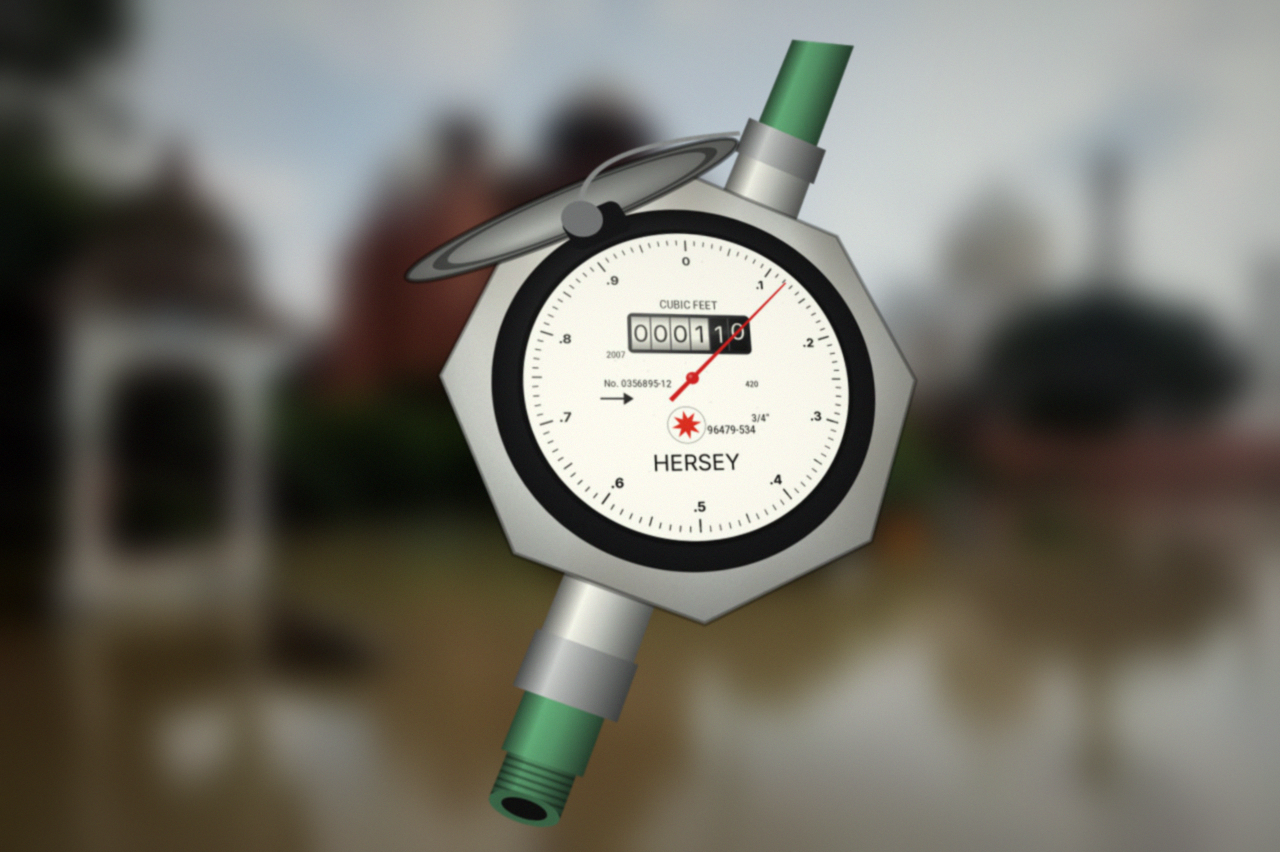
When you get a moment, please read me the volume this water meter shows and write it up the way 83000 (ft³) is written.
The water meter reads 110.12 (ft³)
